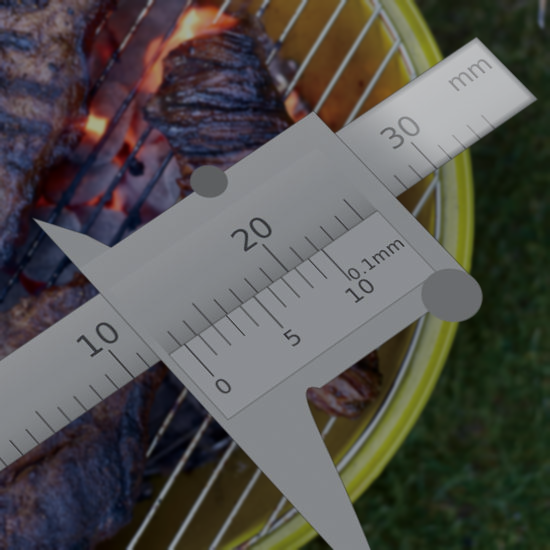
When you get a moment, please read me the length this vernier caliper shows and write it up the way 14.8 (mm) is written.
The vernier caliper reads 13.2 (mm)
